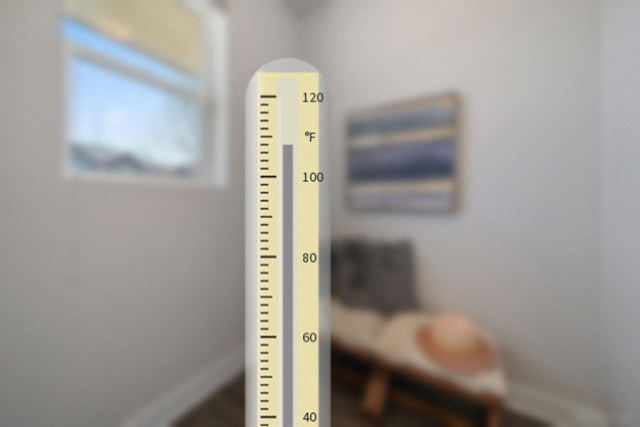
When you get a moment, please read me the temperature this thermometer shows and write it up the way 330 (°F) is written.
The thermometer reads 108 (°F)
